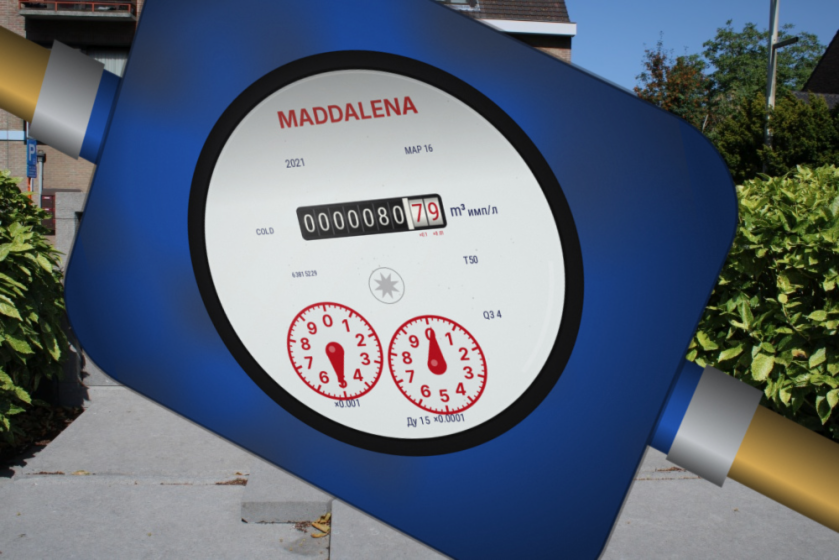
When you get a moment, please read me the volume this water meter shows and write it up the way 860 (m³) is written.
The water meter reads 80.7950 (m³)
